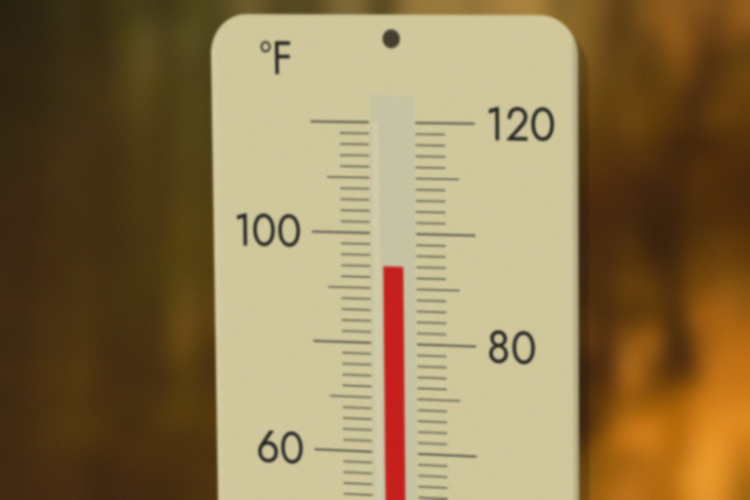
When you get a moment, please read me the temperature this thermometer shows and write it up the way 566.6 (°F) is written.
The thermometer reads 94 (°F)
